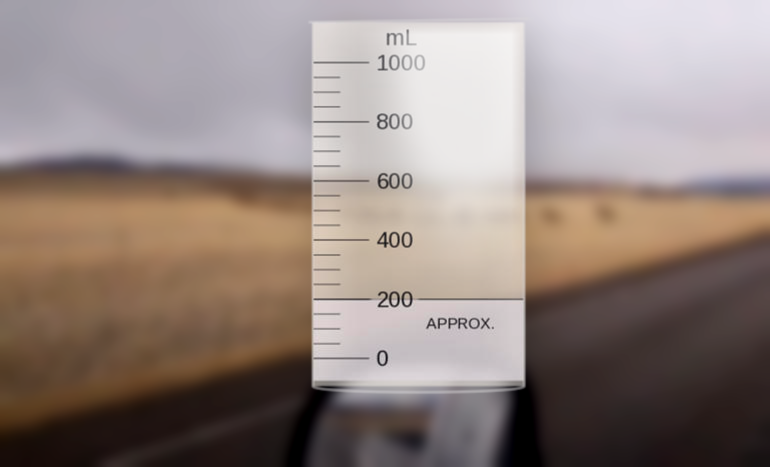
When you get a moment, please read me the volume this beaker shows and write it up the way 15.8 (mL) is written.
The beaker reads 200 (mL)
